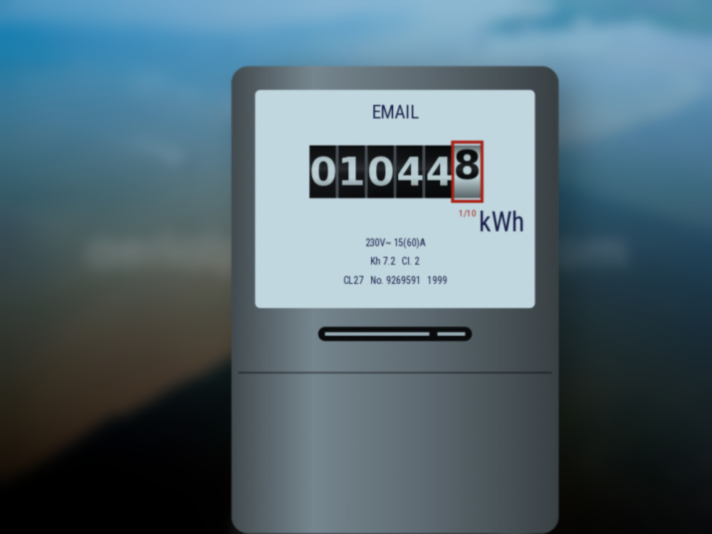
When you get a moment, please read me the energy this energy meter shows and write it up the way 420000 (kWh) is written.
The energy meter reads 1044.8 (kWh)
